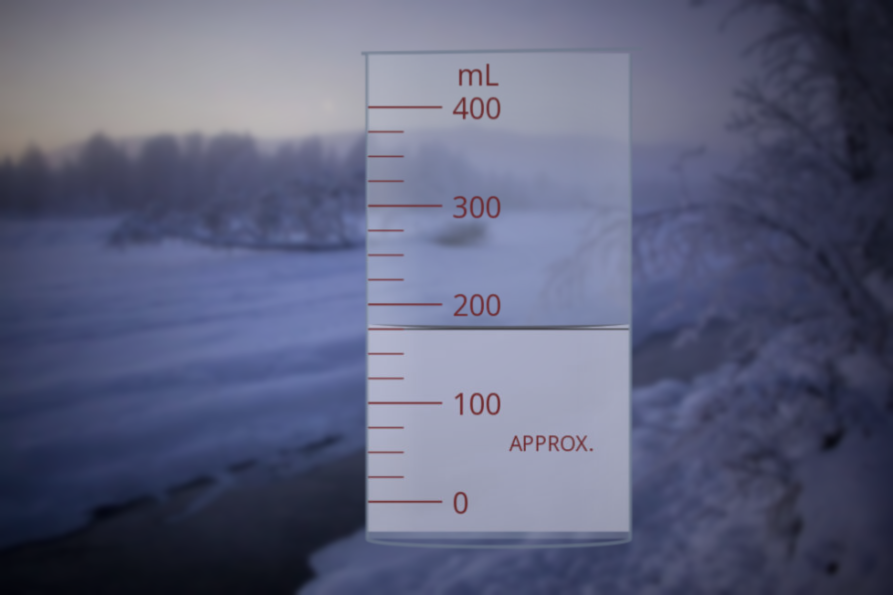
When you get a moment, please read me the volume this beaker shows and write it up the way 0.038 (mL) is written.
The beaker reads 175 (mL)
